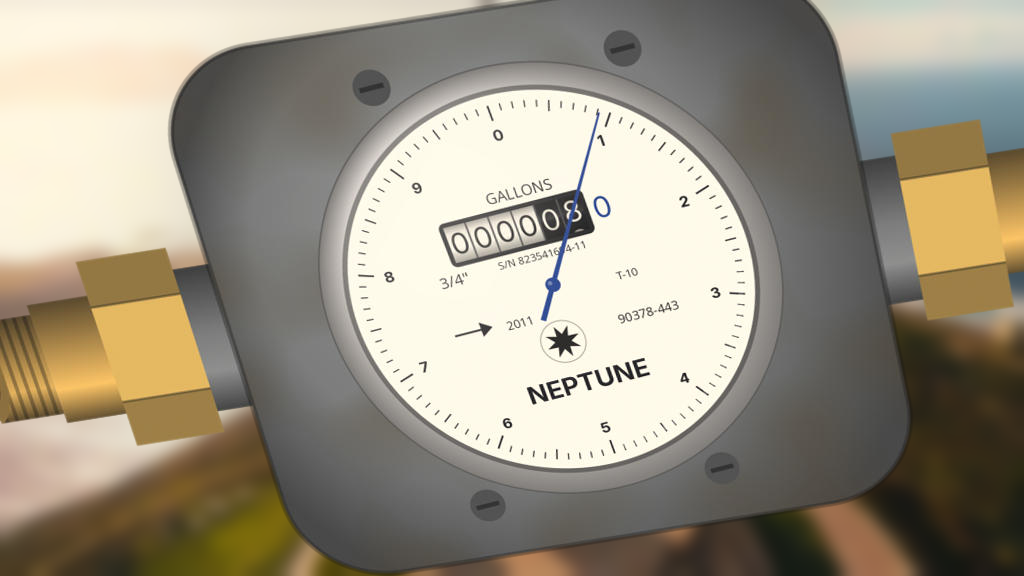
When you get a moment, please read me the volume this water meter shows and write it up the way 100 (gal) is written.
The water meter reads 80.9 (gal)
